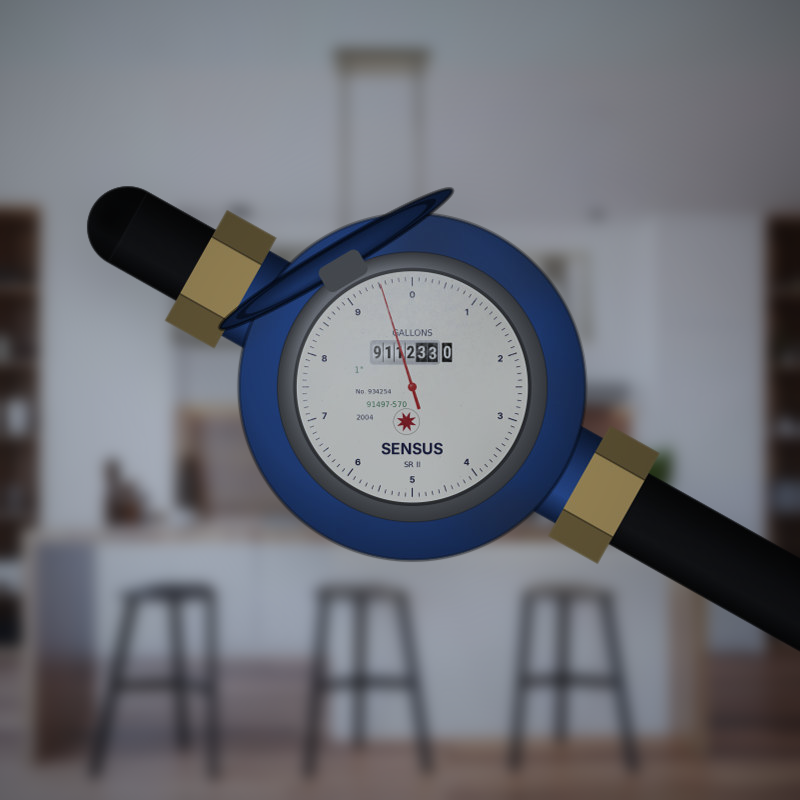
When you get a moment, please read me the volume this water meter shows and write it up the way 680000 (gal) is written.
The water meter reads 9112329.5 (gal)
